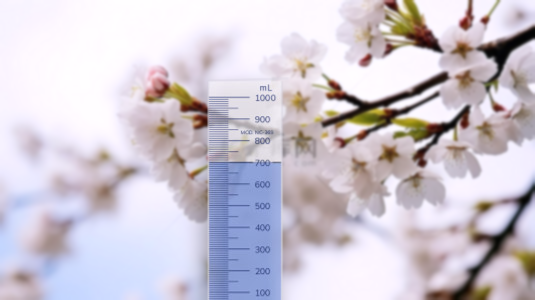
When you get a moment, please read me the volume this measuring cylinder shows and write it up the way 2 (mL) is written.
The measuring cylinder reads 700 (mL)
